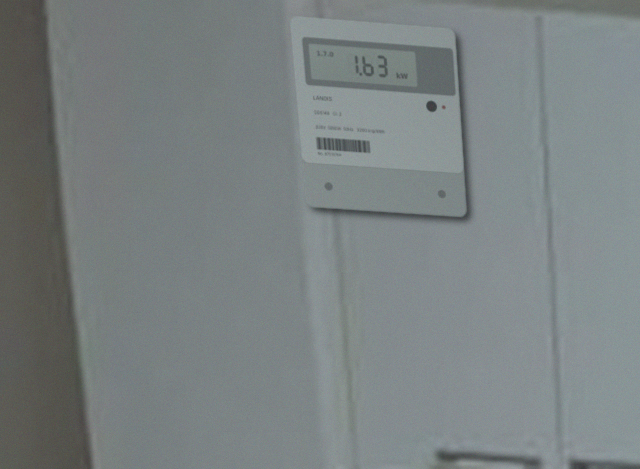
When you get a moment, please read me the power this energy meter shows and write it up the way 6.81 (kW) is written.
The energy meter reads 1.63 (kW)
